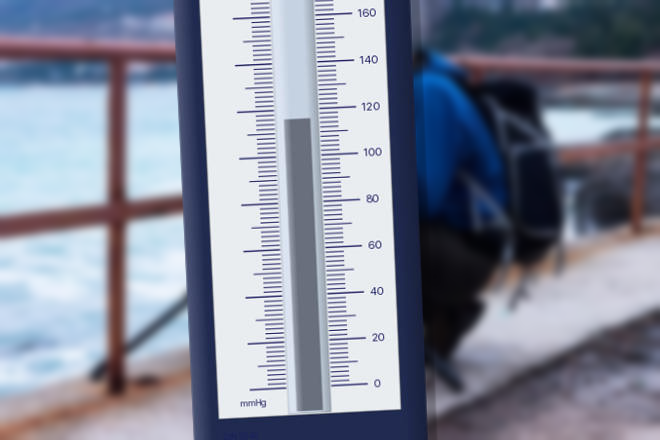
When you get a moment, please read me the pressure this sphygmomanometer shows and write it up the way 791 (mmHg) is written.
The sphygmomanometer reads 116 (mmHg)
